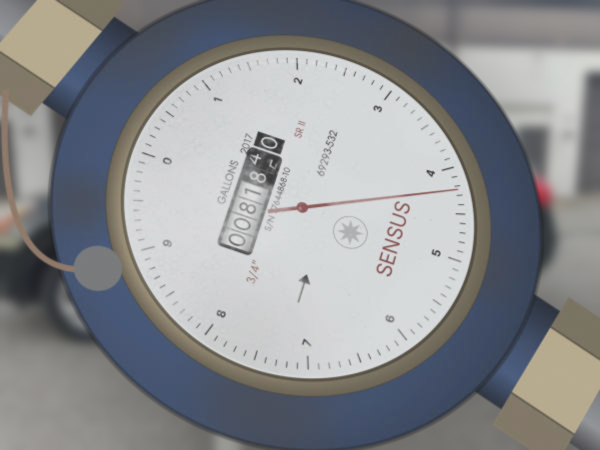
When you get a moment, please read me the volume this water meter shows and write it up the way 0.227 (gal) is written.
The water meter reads 81844.2 (gal)
